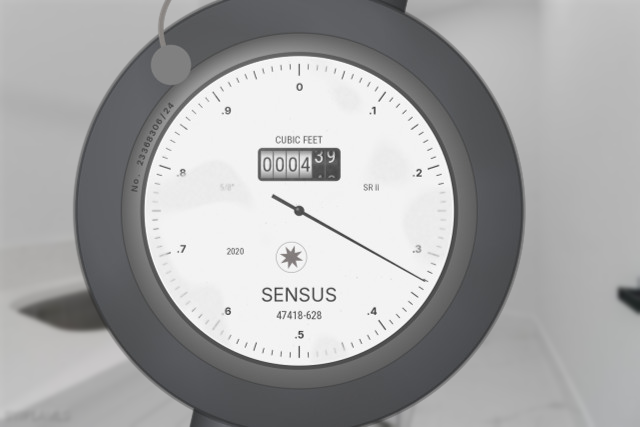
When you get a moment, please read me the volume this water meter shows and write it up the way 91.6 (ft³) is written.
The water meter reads 439.33 (ft³)
